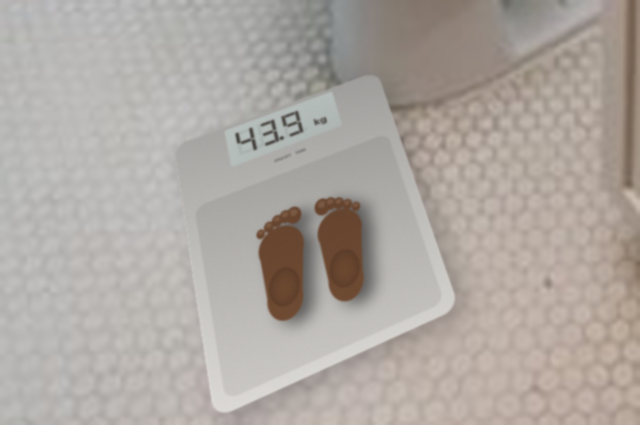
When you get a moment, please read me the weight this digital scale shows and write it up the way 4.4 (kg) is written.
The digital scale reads 43.9 (kg)
